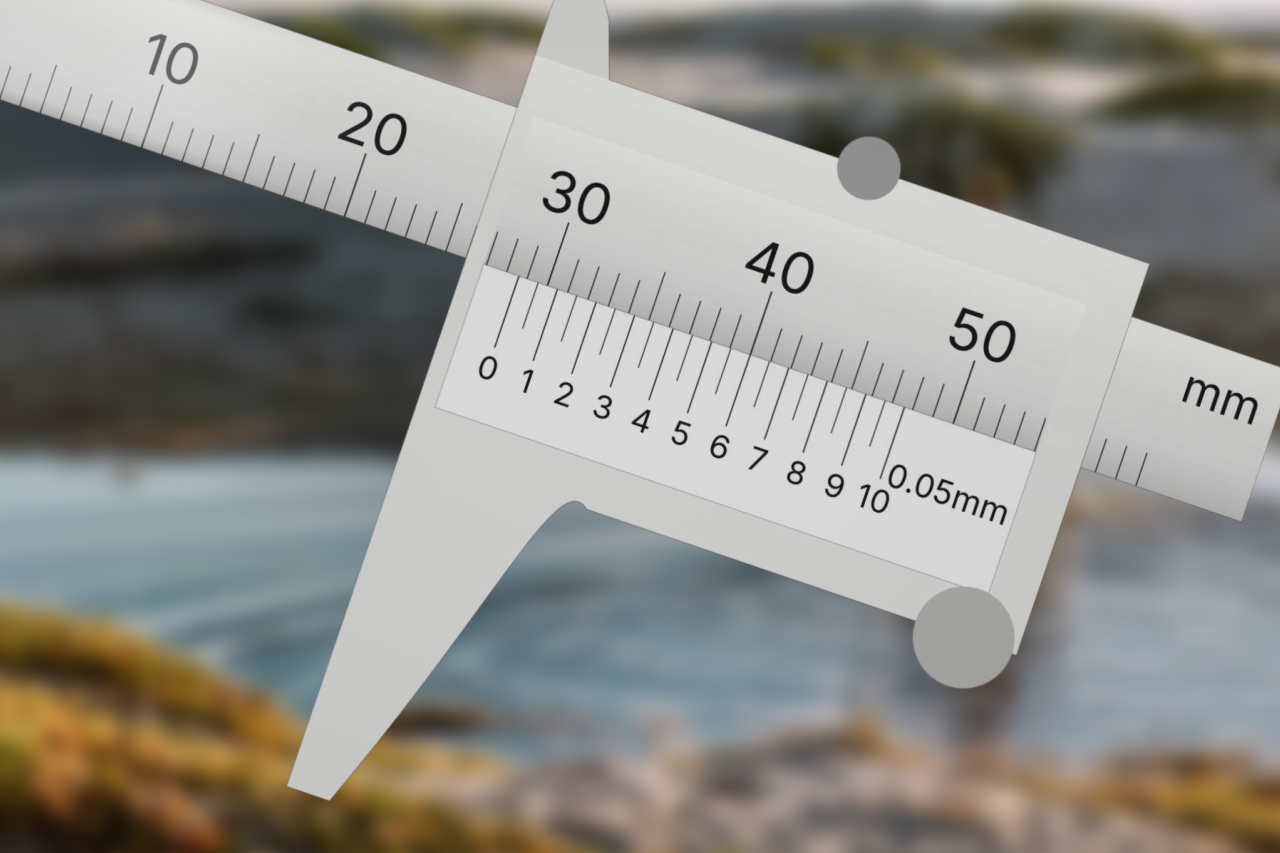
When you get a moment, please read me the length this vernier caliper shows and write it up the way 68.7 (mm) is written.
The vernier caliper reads 28.6 (mm)
